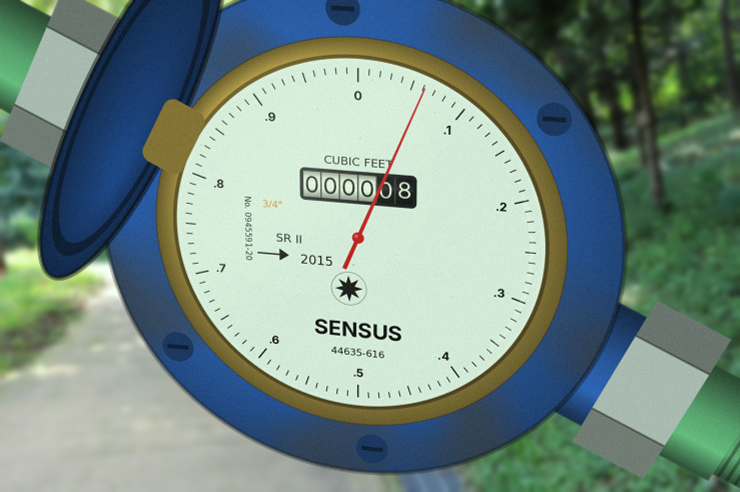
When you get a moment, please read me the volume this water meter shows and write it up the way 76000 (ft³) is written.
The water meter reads 8.06 (ft³)
